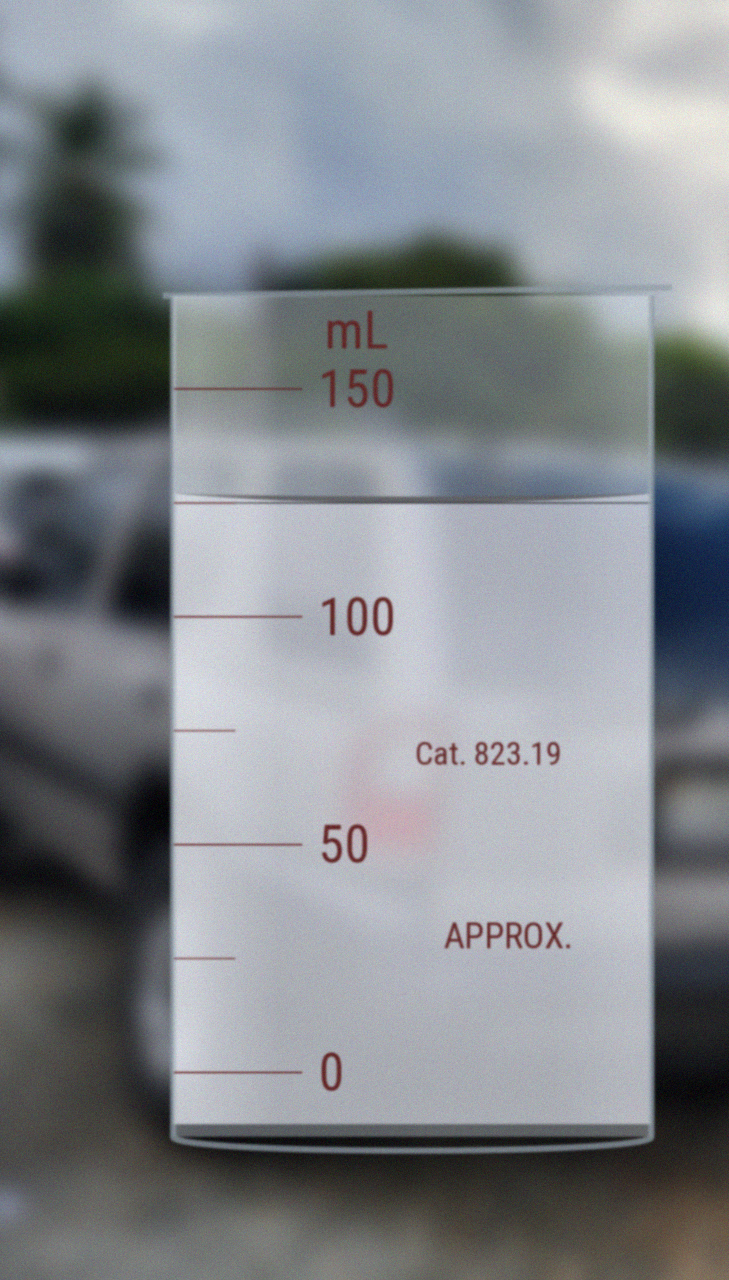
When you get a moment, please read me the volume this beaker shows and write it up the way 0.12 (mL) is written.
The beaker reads 125 (mL)
